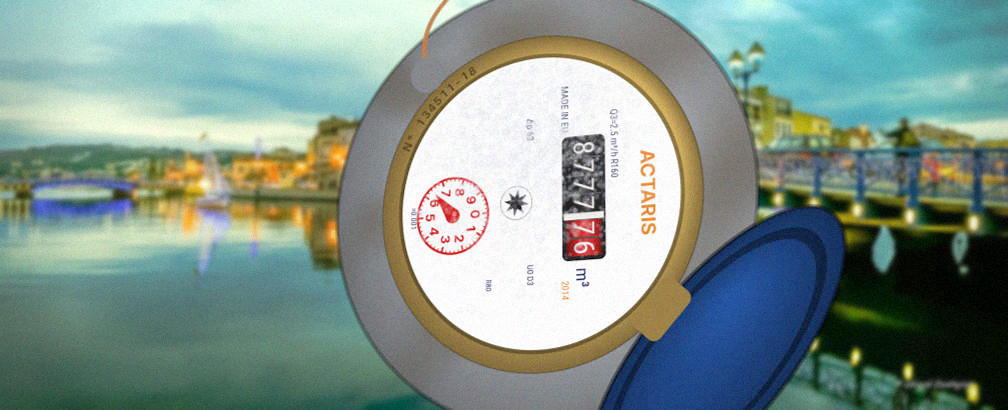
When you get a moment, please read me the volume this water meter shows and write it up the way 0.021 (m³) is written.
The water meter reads 8777.766 (m³)
